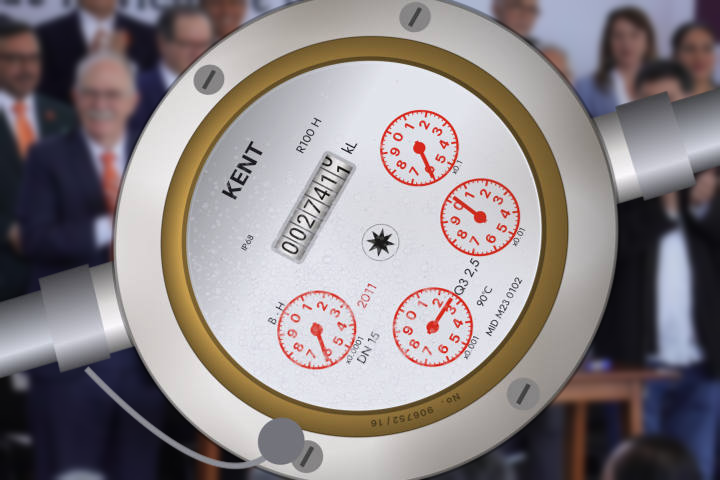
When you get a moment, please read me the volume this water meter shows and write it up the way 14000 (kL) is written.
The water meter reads 27410.6026 (kL)
